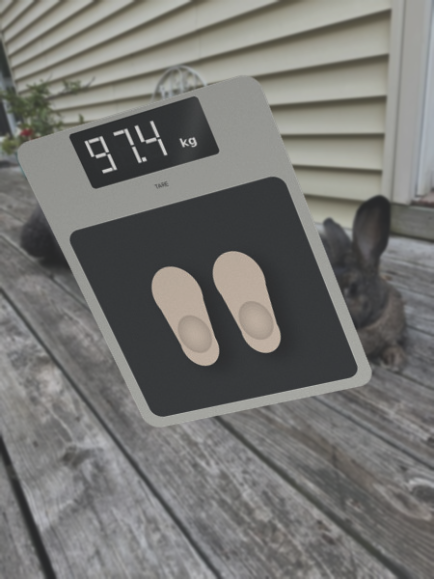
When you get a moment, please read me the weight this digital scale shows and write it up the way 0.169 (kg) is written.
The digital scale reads 97.4 (kg)
